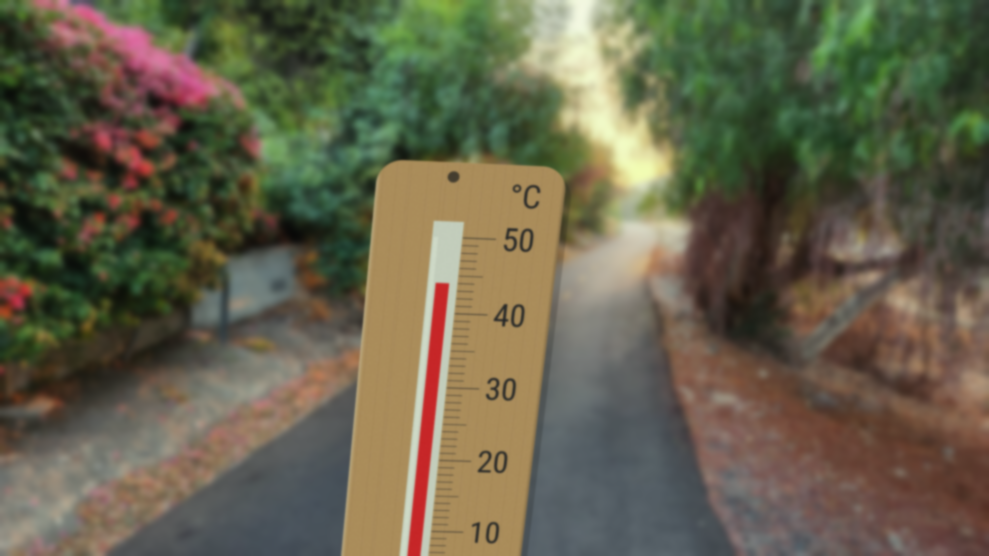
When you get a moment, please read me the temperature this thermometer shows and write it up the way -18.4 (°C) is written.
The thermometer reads 44 (°C)
